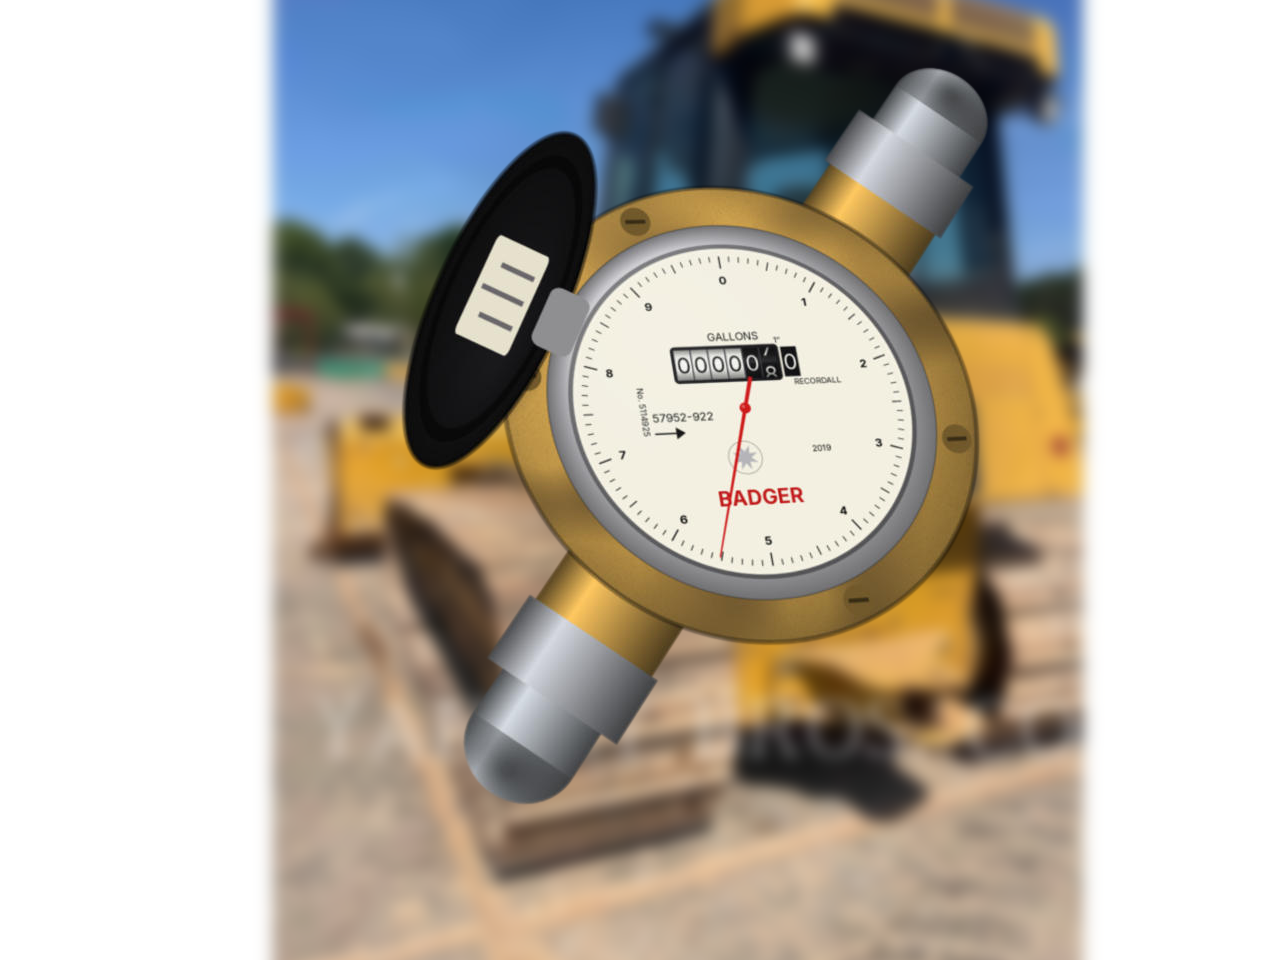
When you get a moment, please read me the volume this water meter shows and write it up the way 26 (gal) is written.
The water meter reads 75.5 (gal)
